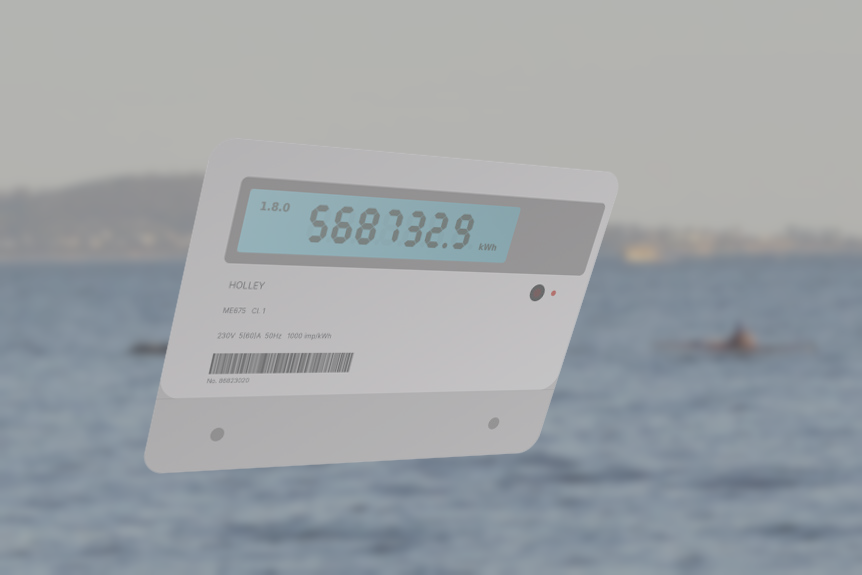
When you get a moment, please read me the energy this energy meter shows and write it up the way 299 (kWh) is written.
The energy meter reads 568732.9 (kWh)
